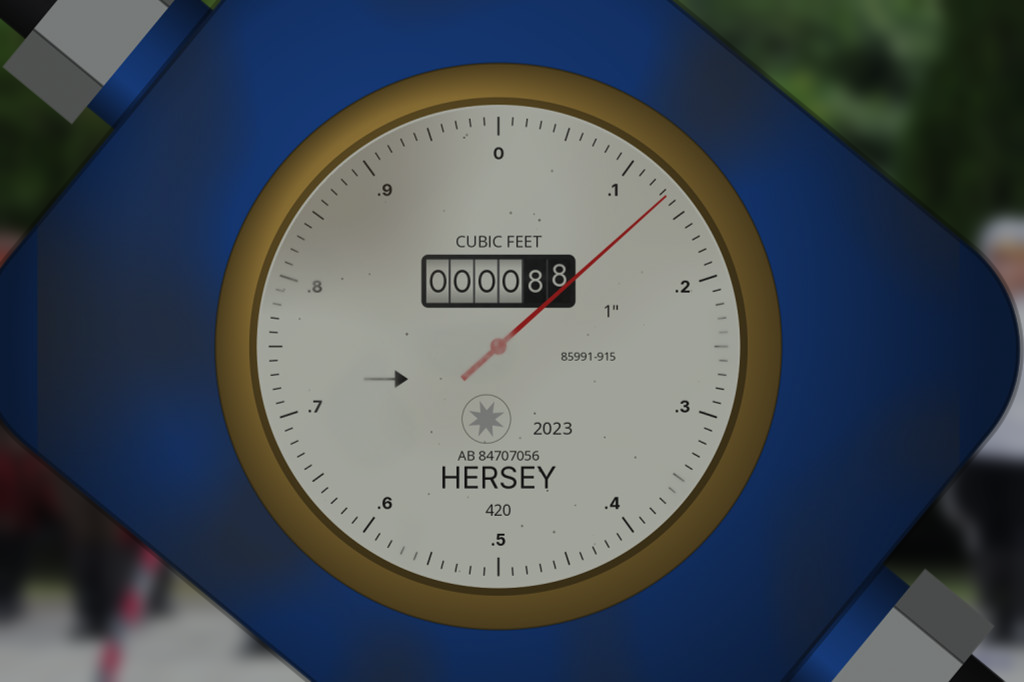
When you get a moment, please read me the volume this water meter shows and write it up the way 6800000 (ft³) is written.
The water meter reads 88.13 (ft³)
